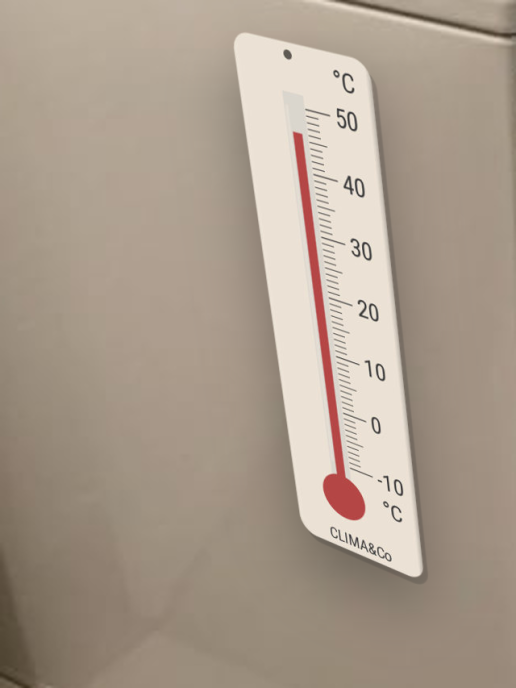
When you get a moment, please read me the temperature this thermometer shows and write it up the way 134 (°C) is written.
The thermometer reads 46 (°C)
